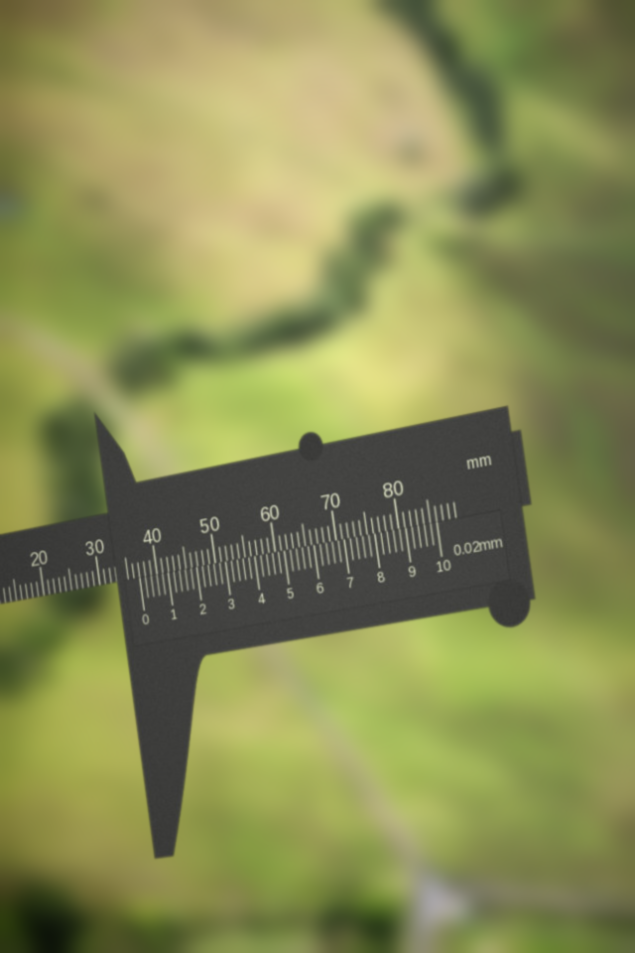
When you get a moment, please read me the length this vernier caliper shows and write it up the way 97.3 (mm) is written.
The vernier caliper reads 37.0 (mm)
